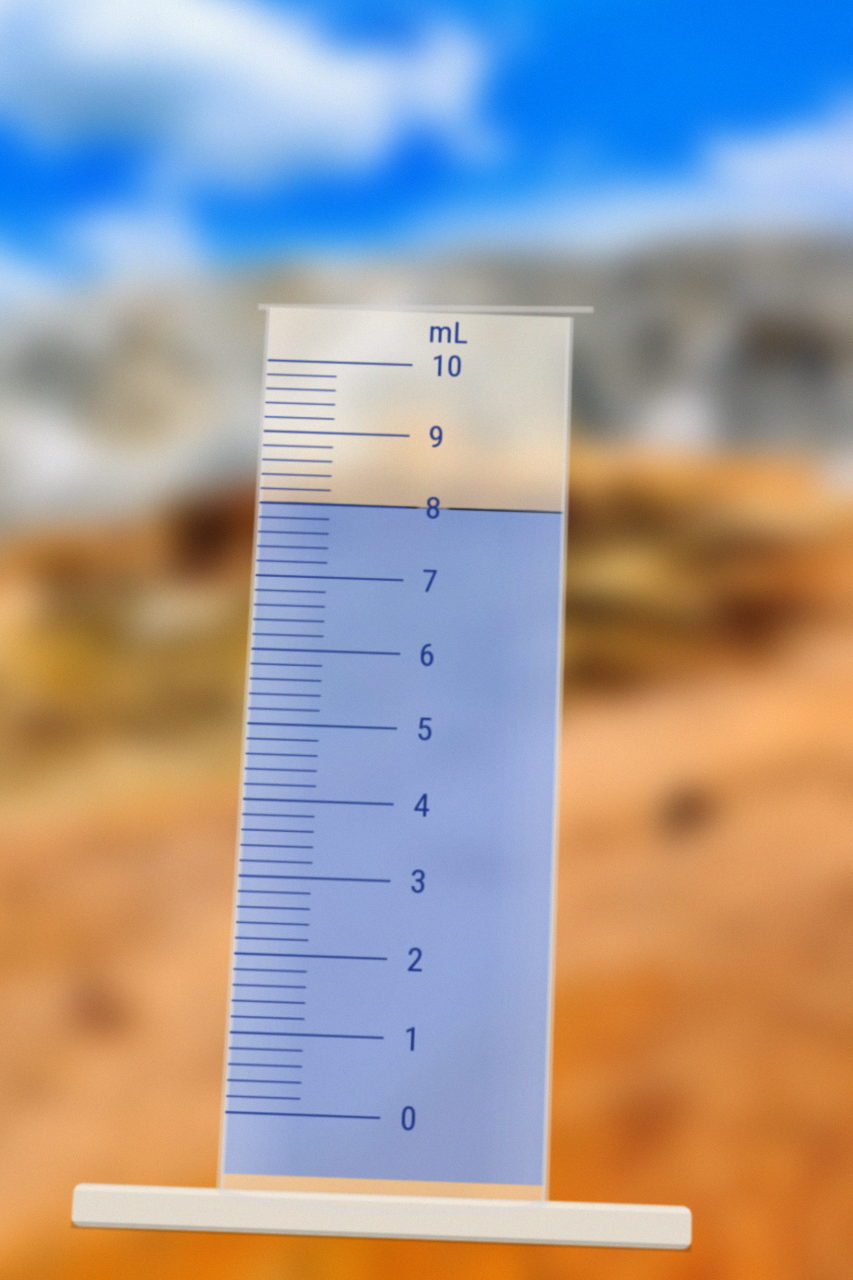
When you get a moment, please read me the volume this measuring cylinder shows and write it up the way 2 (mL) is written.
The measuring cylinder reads 8 (mL)
